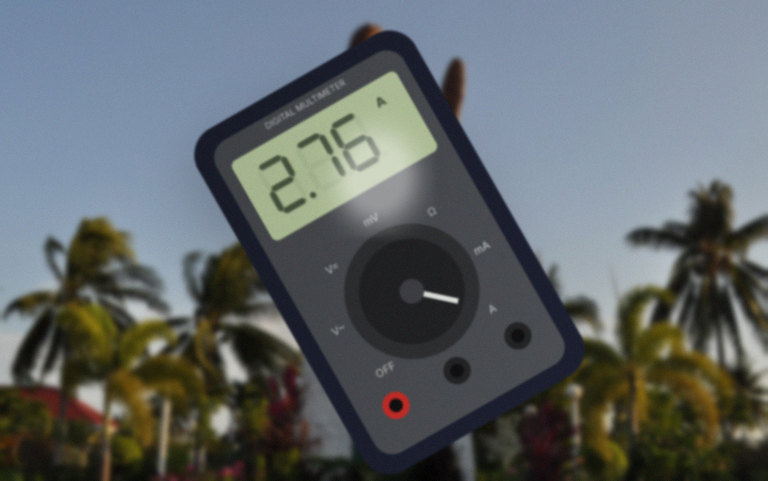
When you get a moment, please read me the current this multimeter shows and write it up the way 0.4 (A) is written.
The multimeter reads 2.76 (A)
